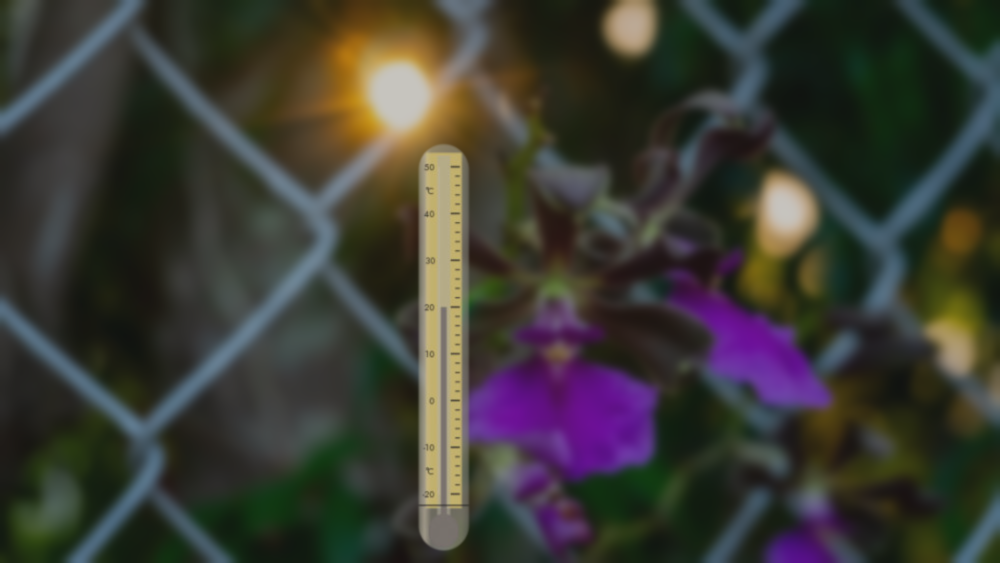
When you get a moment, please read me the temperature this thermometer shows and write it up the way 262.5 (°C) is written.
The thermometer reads 20 (°C)
